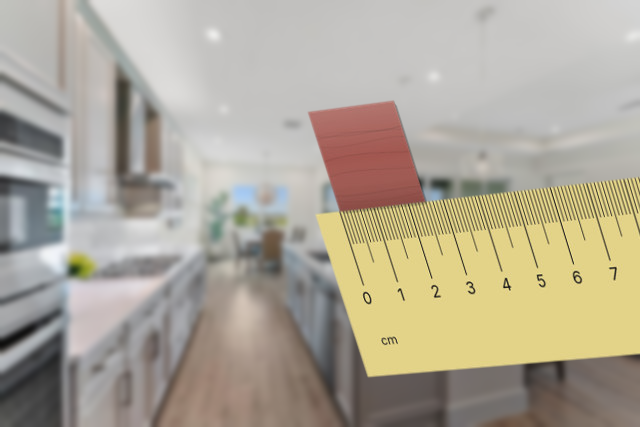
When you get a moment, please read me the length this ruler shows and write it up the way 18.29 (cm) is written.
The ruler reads 2.5 (cm)
